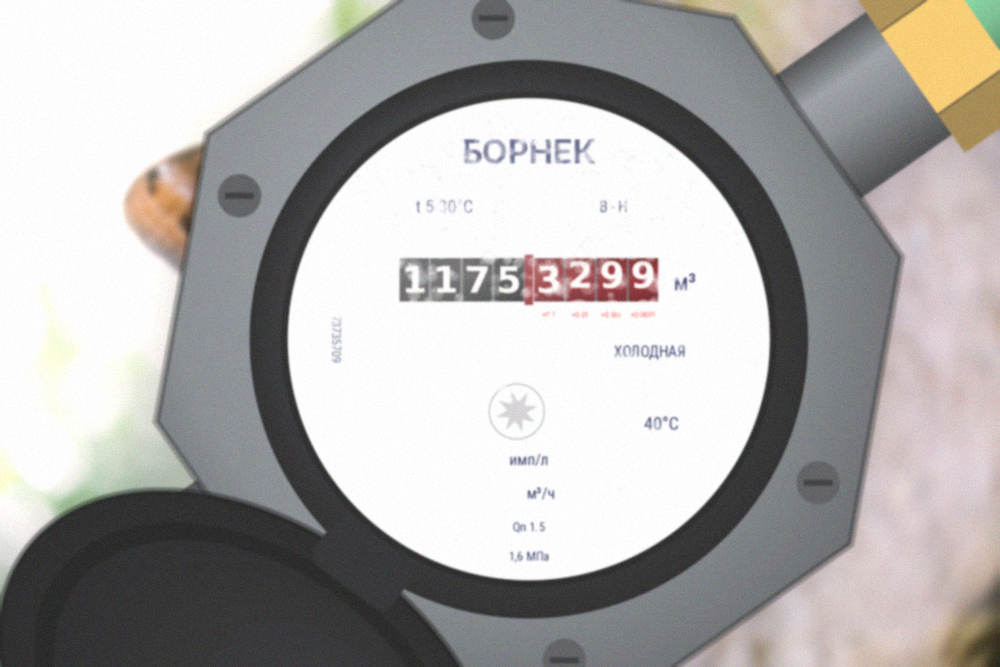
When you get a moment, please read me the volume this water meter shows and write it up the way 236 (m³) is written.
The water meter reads 1175.3299 (m³)
